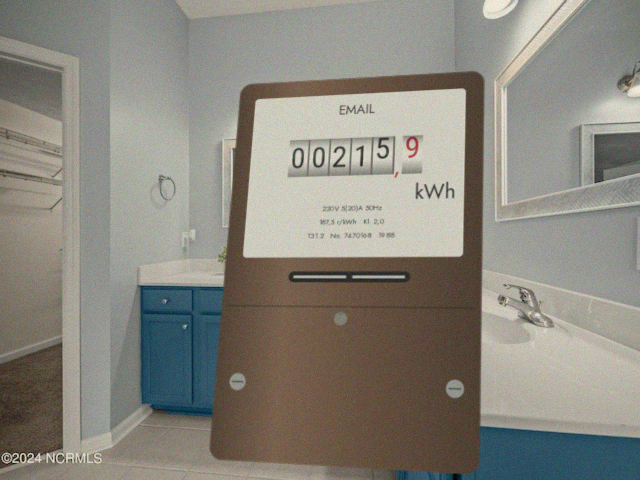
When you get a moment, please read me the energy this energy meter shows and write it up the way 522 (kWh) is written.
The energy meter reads 215.9 (kWh)
